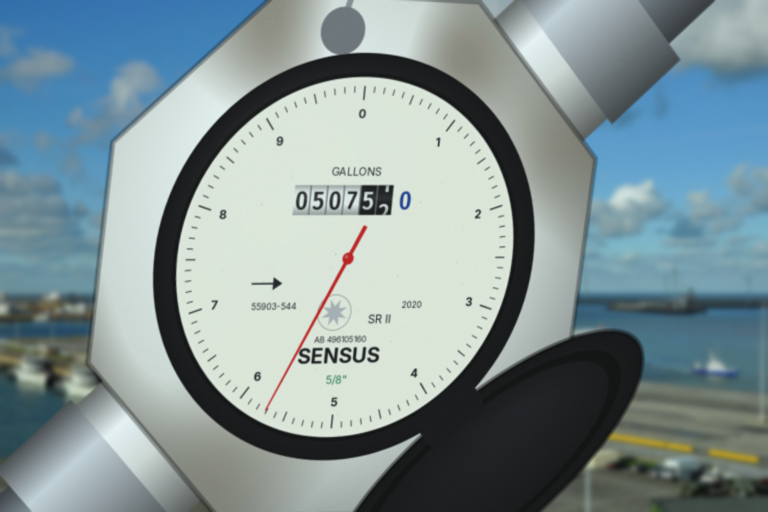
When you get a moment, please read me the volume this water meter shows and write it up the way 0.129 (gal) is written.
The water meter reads 507515.7 (gal)
